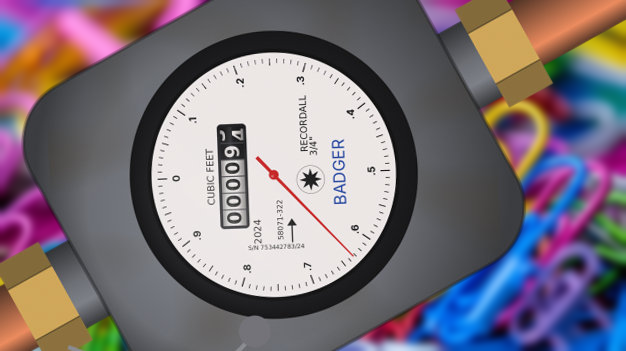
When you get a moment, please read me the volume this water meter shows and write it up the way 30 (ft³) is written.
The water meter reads 93.63 (ft³)
